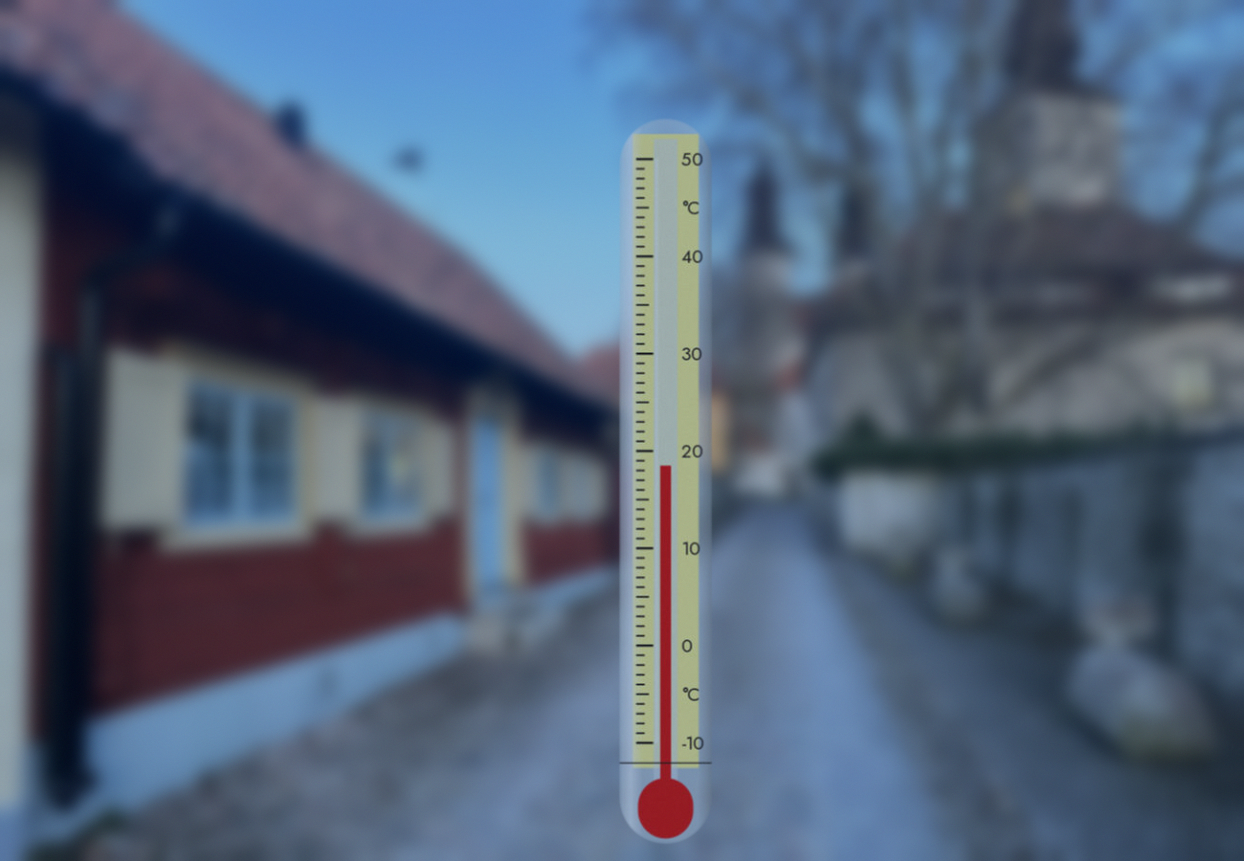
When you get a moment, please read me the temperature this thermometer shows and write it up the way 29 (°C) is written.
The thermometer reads 18.5 (°C)
